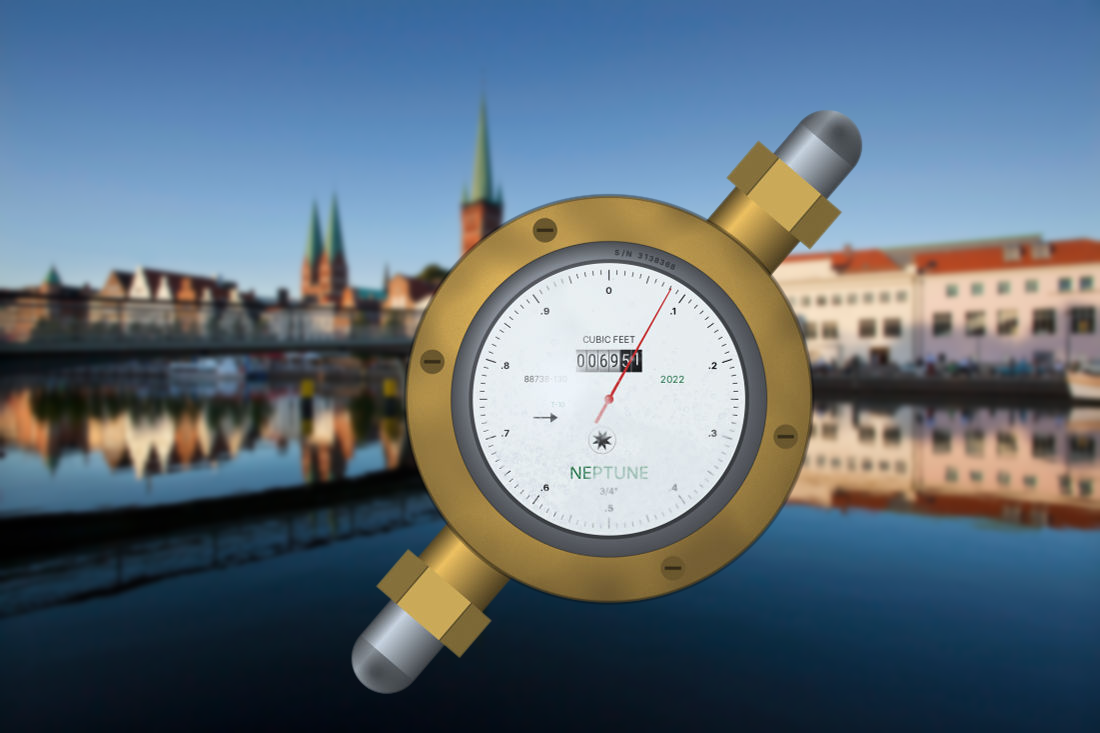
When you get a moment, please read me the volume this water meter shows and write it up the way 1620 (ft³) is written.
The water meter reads 6951.08 (ft³)
